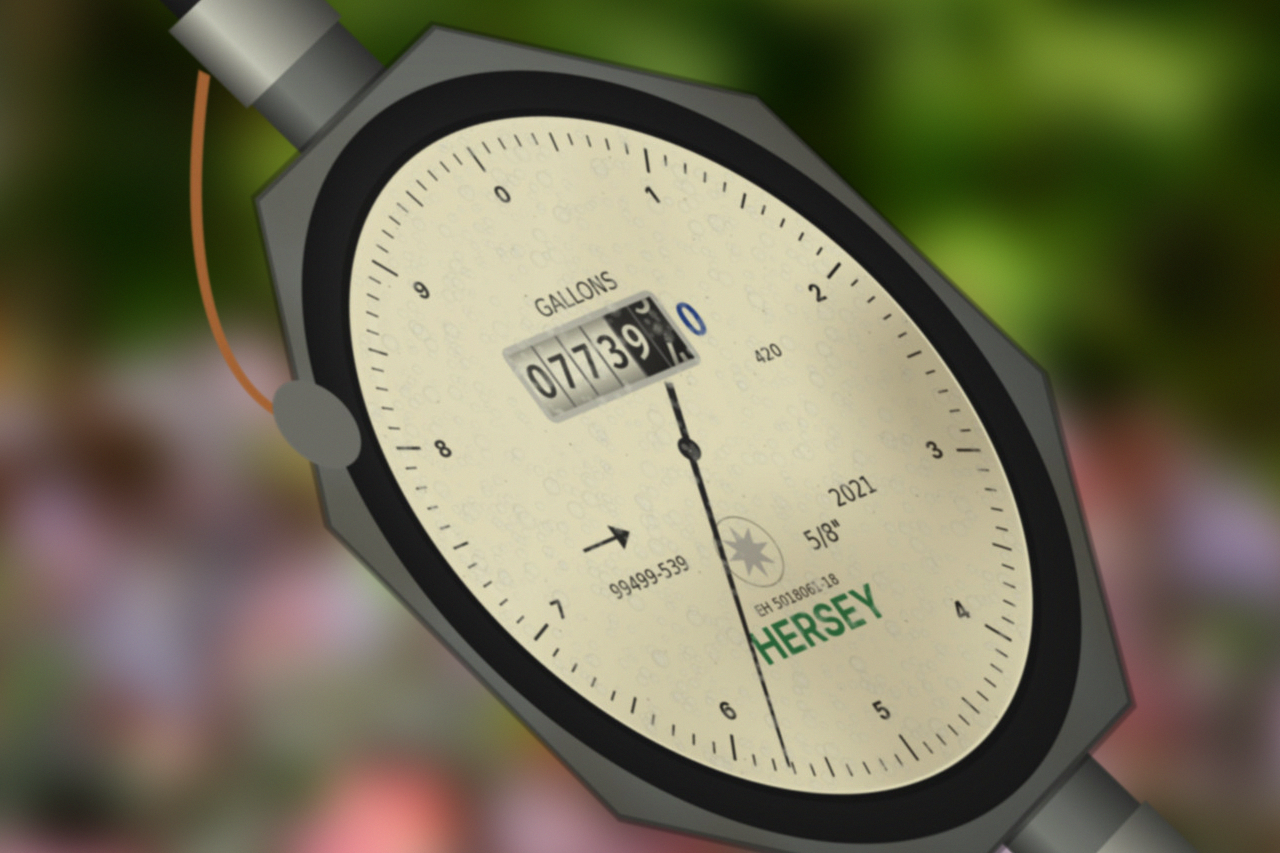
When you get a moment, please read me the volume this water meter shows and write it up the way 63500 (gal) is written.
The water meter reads 773935.7 (gal)
